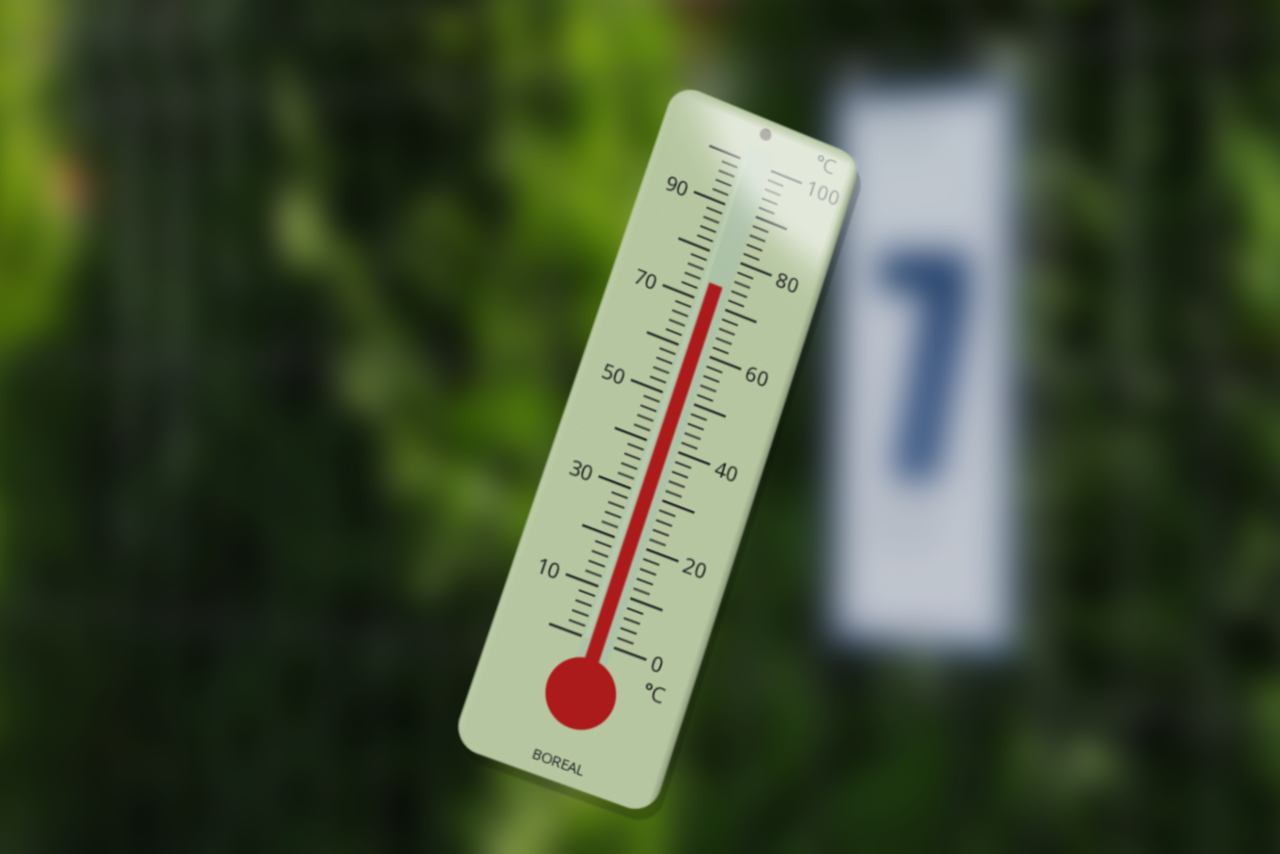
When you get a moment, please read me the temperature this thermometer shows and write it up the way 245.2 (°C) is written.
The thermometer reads 74 (°C)
